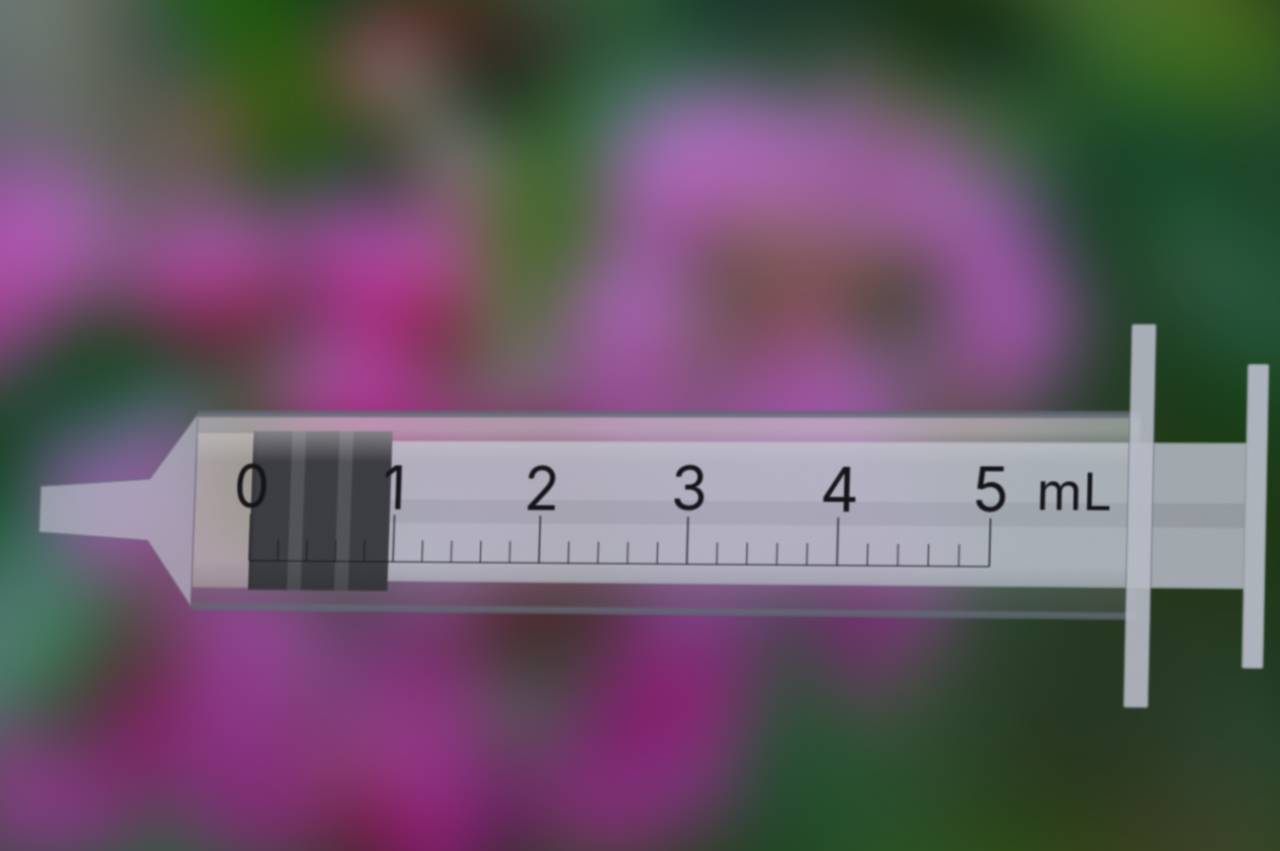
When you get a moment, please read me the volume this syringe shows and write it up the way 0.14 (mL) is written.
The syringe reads 0 (mL)
